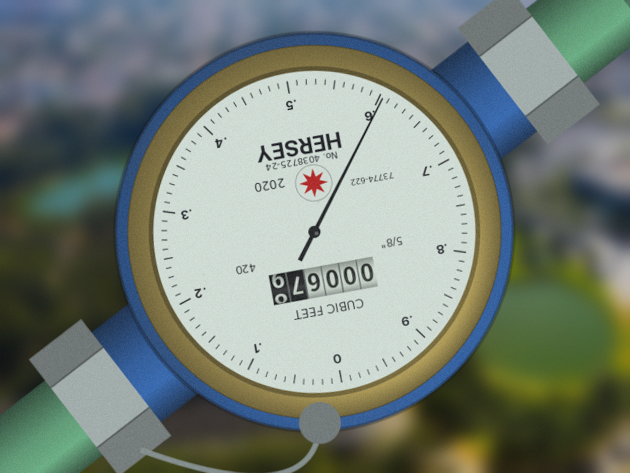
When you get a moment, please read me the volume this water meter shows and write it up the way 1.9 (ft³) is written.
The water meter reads 678.60 (ft³)
